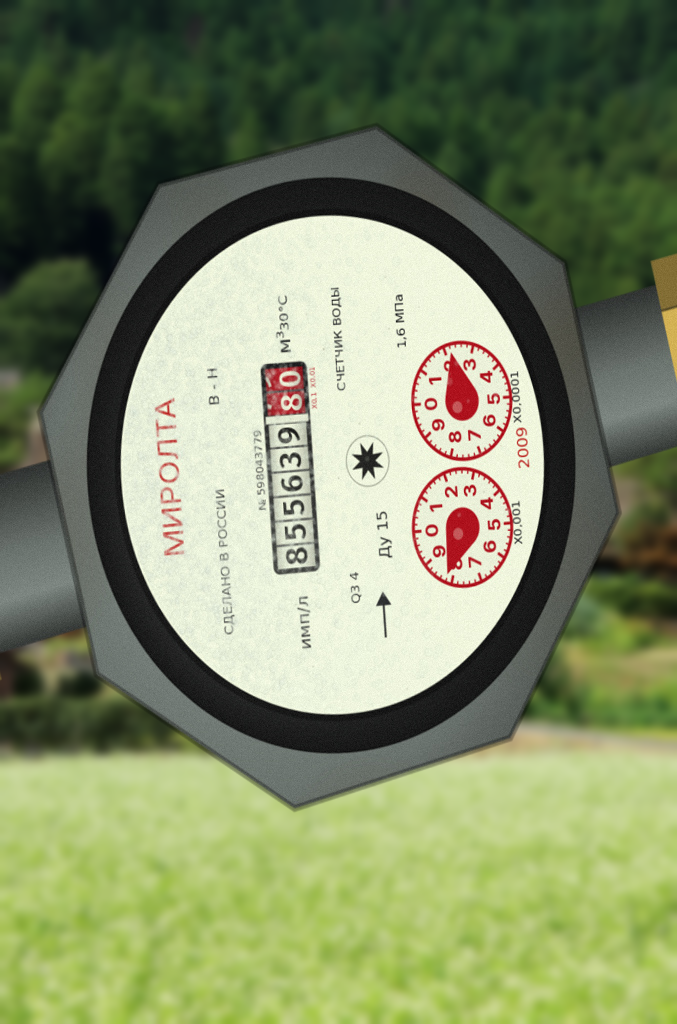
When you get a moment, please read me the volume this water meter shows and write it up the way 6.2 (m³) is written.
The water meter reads 855639.7982 (m³)
